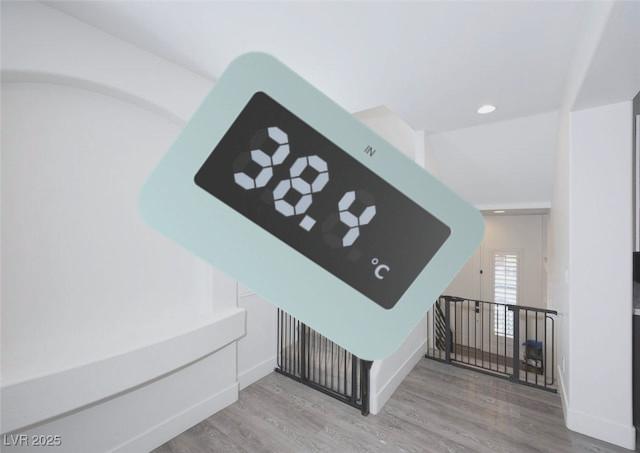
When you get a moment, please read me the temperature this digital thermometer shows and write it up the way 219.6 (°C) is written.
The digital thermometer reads 38.4 (°C)
